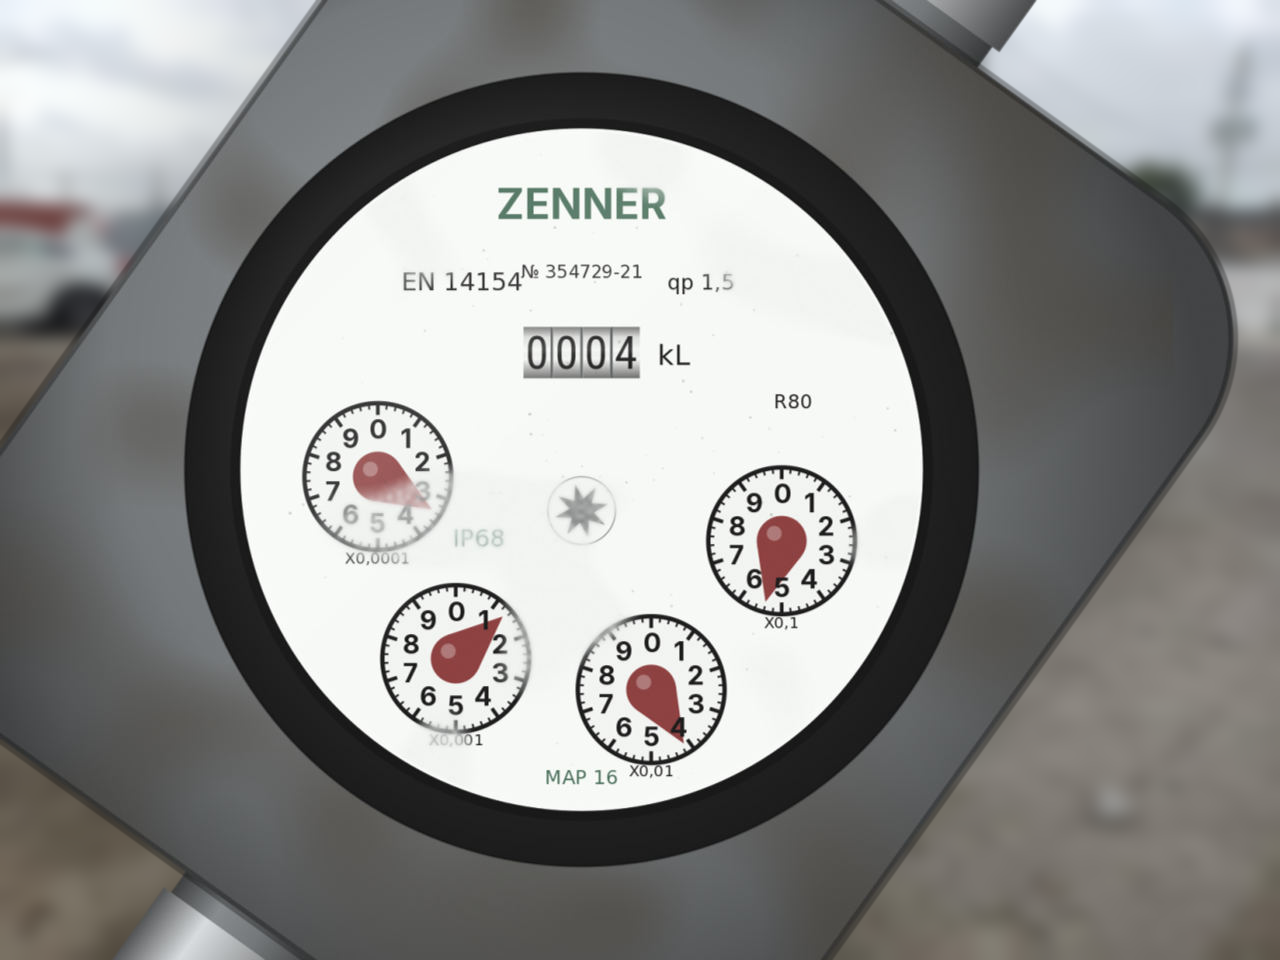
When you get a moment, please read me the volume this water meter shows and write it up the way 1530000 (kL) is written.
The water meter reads 4.5413 (kL)
